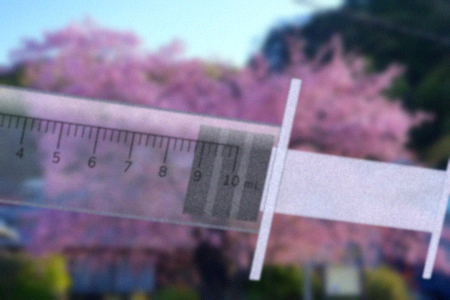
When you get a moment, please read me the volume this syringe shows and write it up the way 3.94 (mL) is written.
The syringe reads 8.8 (mL)
